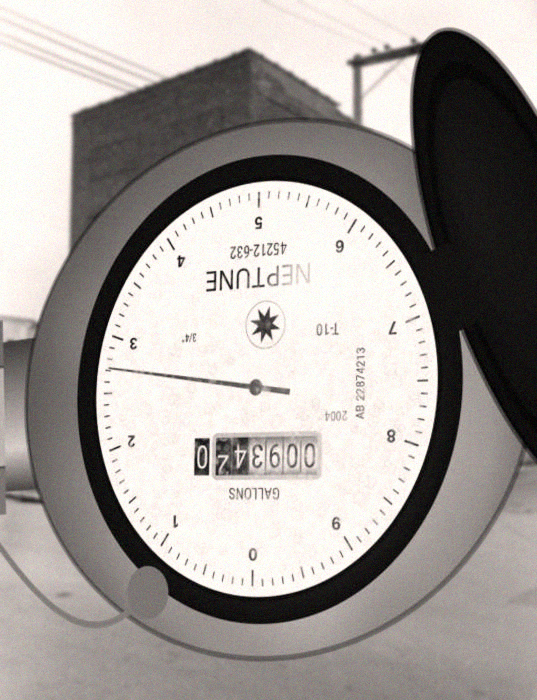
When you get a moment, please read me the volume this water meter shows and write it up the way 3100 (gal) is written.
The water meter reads 93422.7 (gal)
